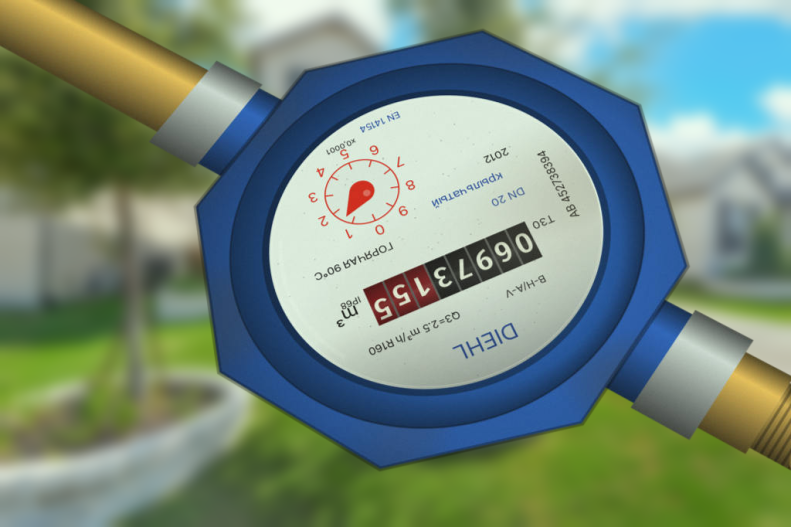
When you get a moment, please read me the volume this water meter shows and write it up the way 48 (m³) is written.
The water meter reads 6973.1551 (m³)
